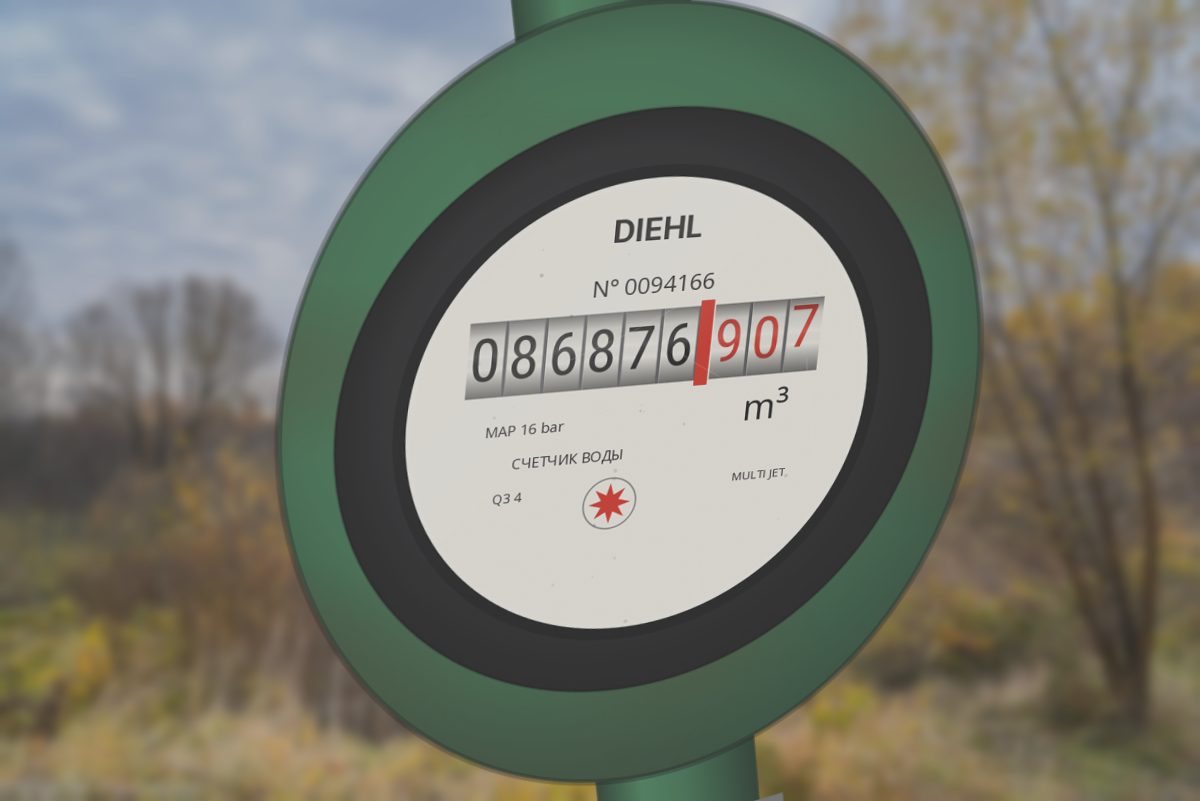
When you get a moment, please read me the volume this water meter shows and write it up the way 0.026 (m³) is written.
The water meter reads 86876.907 (m³)
